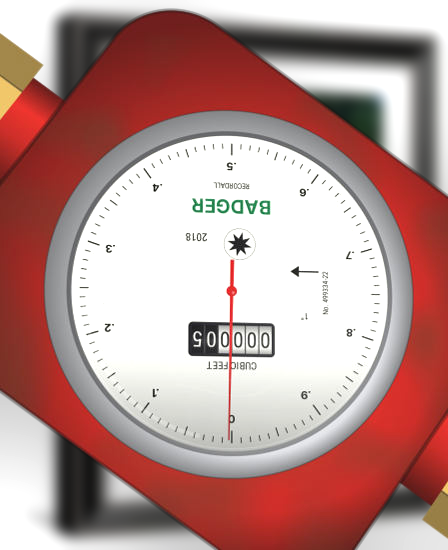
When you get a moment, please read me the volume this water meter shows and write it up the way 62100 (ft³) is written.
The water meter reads 5.00 (ft³)
